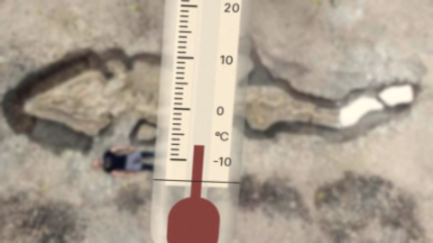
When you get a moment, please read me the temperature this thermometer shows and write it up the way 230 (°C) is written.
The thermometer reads -7 (°C)
